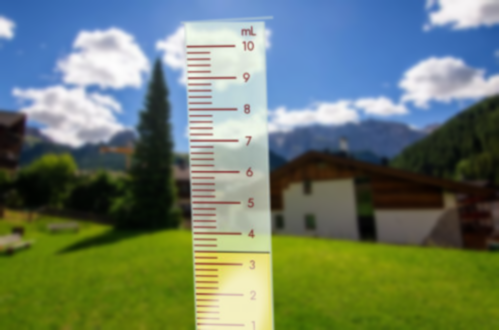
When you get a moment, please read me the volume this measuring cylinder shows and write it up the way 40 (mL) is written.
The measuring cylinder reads 3.4 (mL)
